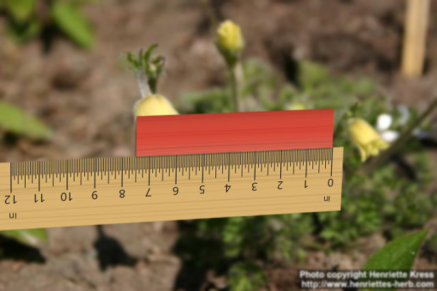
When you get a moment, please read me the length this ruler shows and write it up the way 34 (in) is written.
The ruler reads 7.5 (in)
